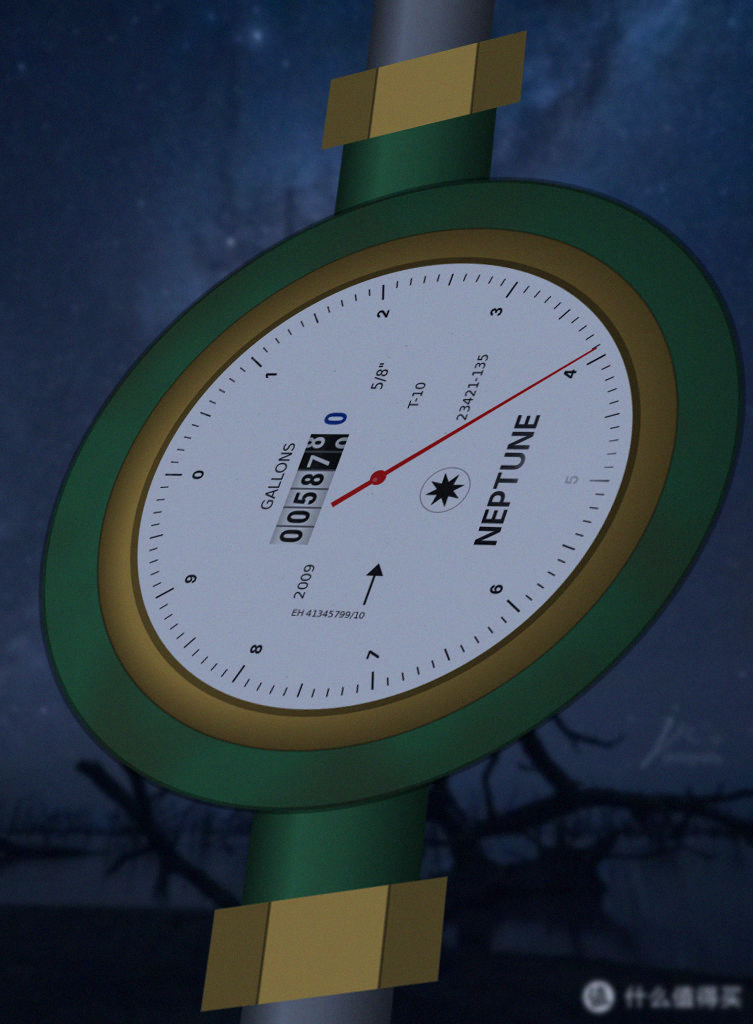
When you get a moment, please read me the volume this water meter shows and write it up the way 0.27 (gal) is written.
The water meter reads 58783.9 (gal)
